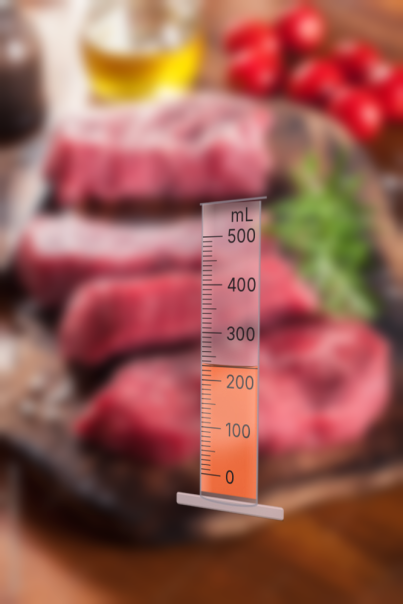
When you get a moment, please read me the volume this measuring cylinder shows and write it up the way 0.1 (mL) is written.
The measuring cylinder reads 230 (mL)
